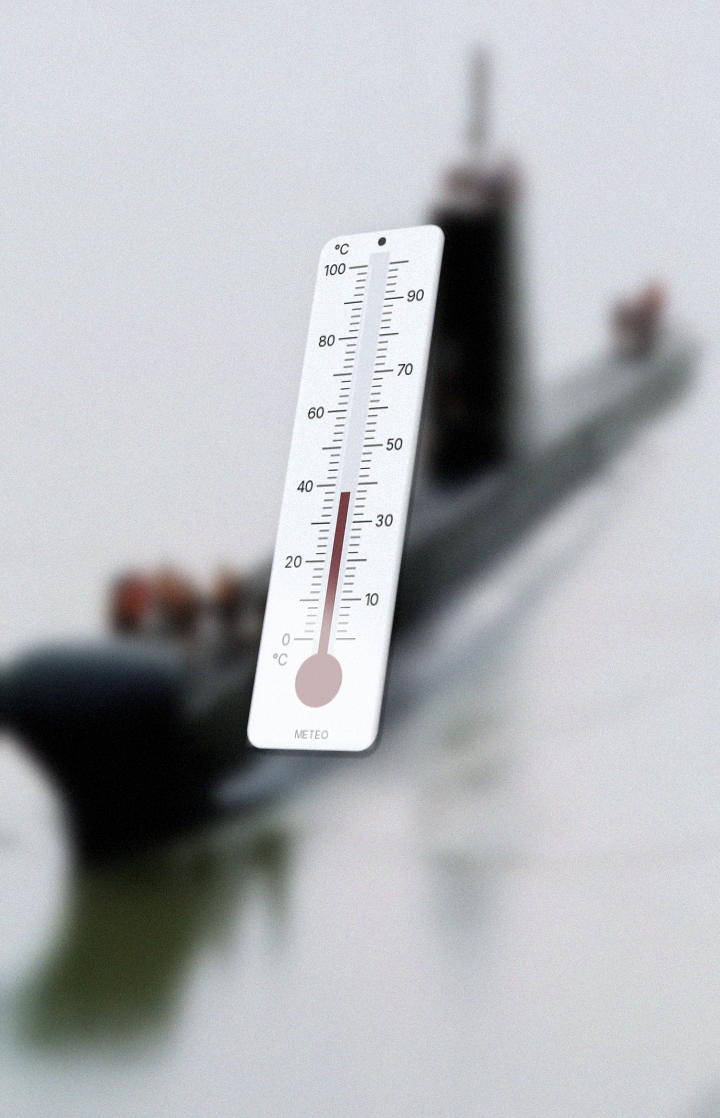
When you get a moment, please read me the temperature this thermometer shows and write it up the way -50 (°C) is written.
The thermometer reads 38 (°C)
